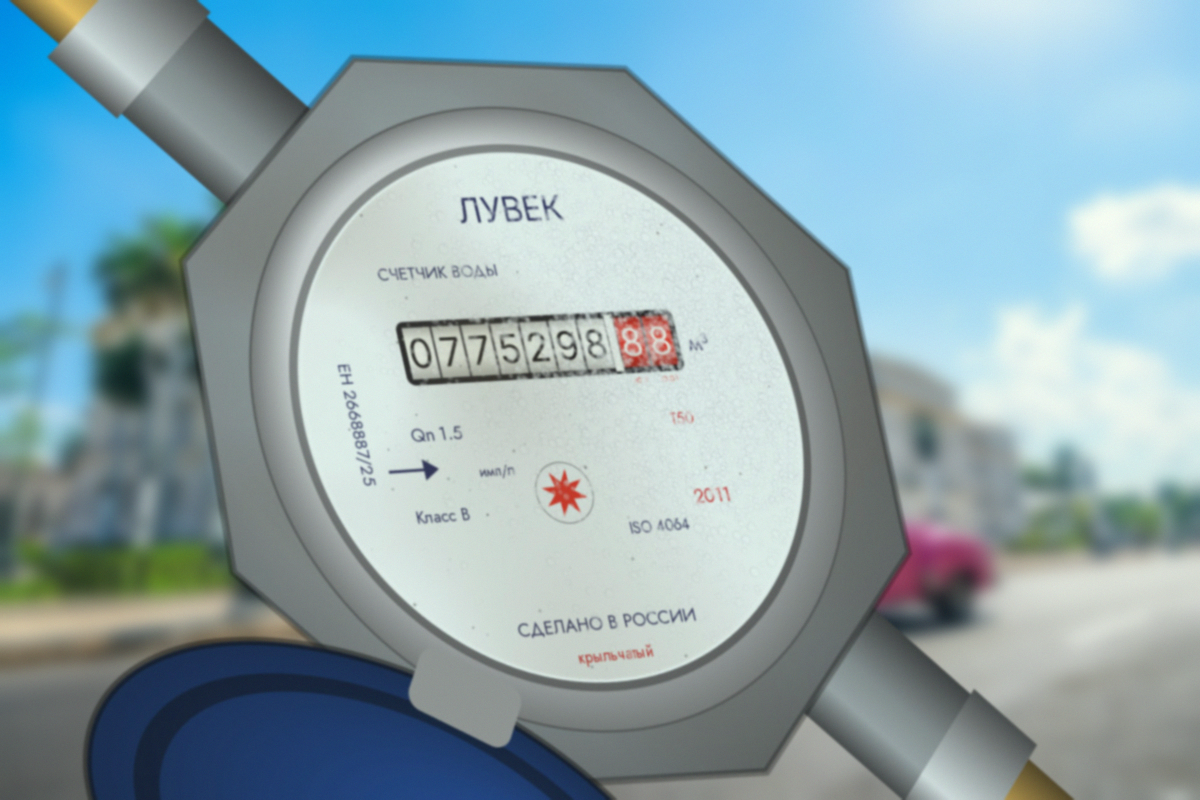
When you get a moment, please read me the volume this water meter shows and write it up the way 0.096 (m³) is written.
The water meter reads 775298.88 (m³)
